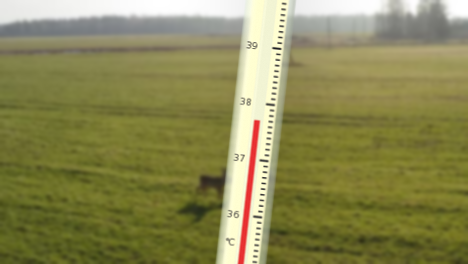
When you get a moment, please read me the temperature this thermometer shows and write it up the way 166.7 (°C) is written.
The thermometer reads 37.7 (°C)
